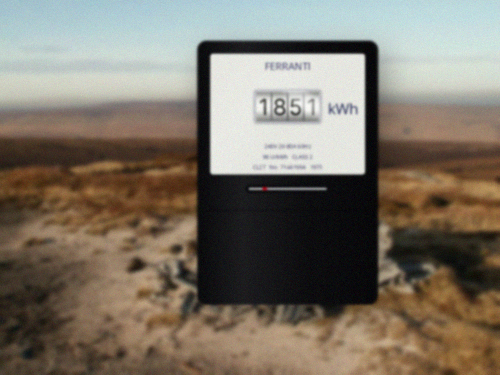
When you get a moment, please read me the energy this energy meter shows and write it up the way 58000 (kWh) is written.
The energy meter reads 1851 (kWh)
